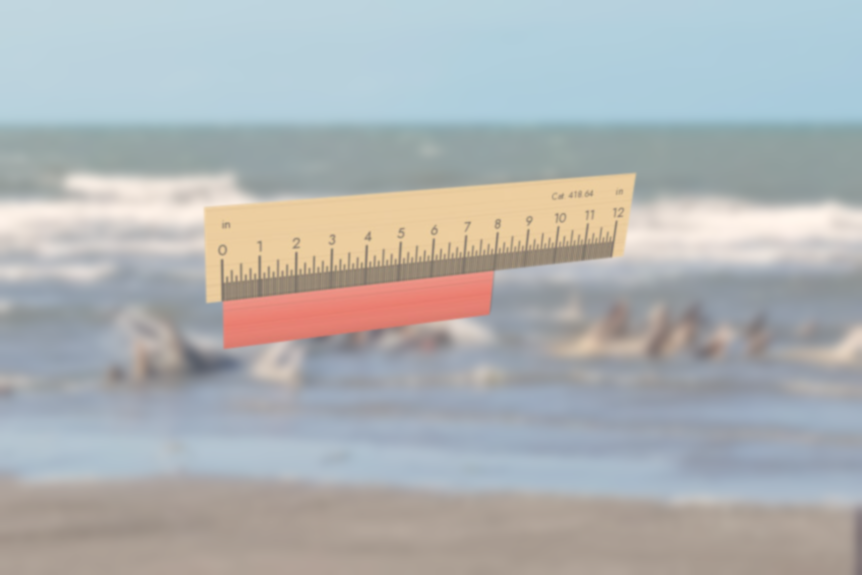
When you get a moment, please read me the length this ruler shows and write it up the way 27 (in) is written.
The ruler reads 8 (in)
